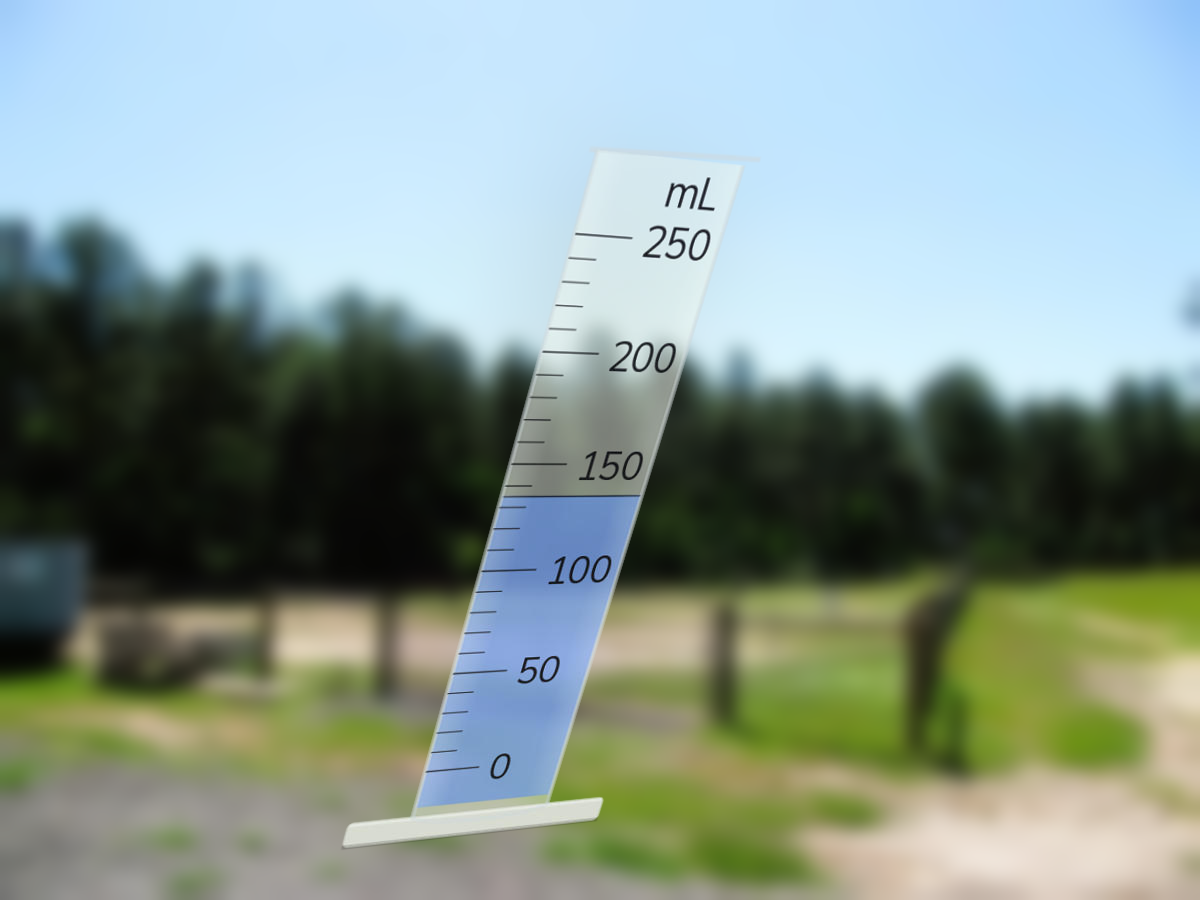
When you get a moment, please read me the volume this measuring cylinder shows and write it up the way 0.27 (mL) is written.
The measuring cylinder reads 135 (mL)
